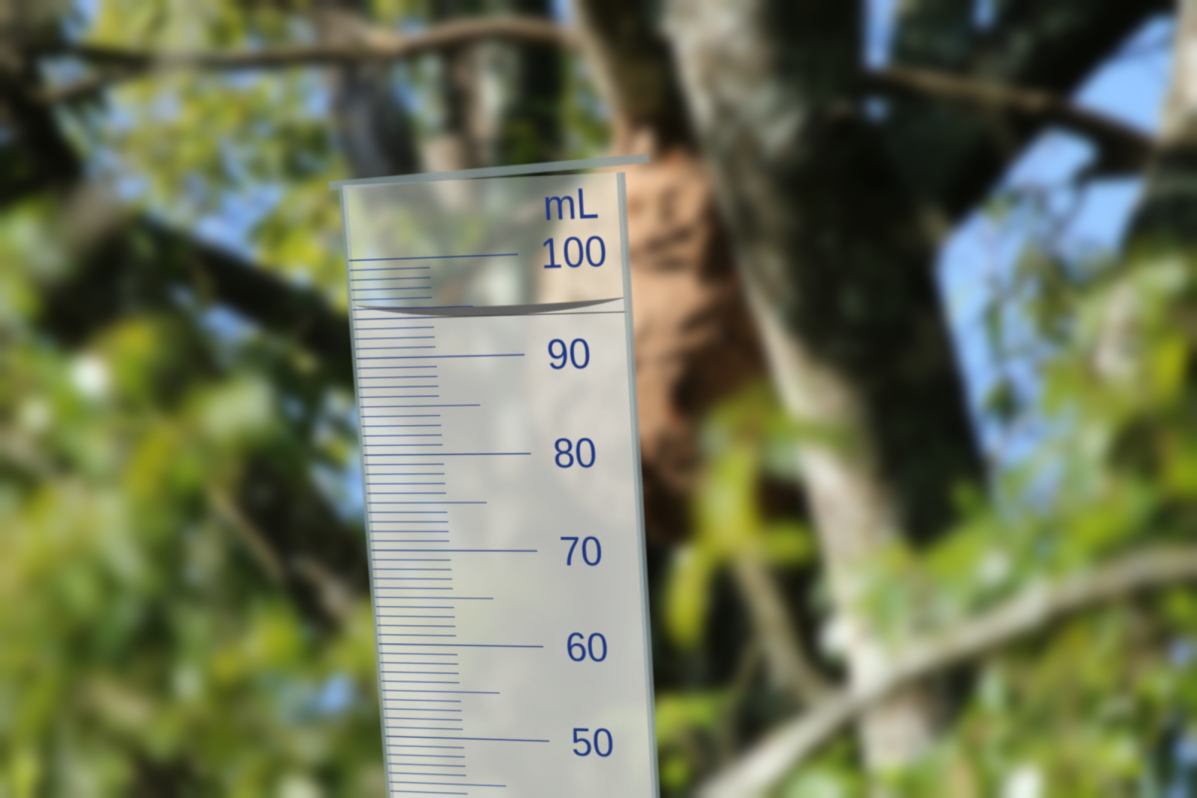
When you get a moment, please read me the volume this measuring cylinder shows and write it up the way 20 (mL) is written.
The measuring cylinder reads 94 (mL)
